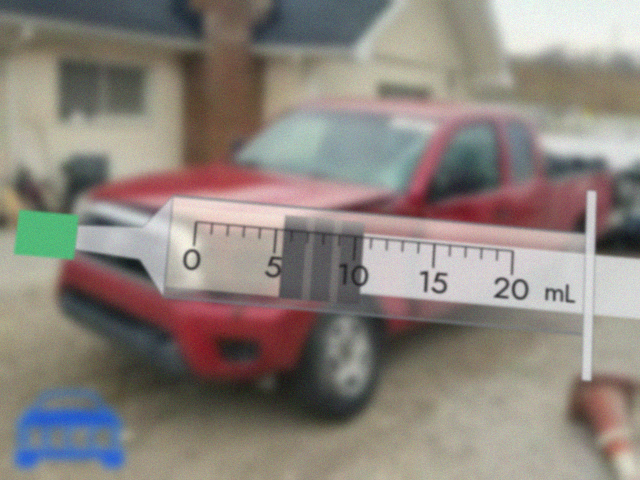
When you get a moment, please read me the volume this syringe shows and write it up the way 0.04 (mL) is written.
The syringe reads 5.5 (mL)
